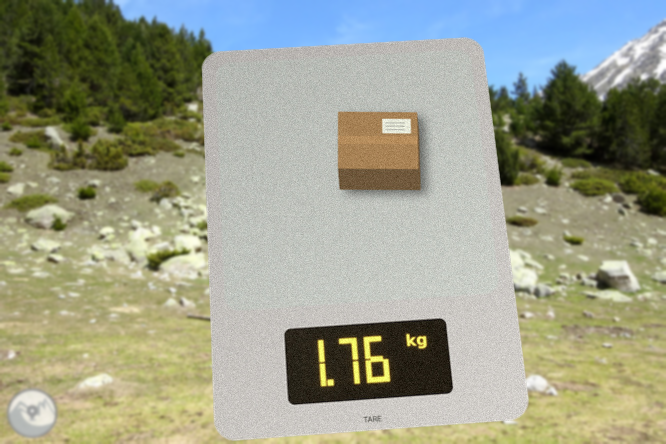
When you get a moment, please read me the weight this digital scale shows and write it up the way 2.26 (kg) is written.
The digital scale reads 1.76 (kg)
